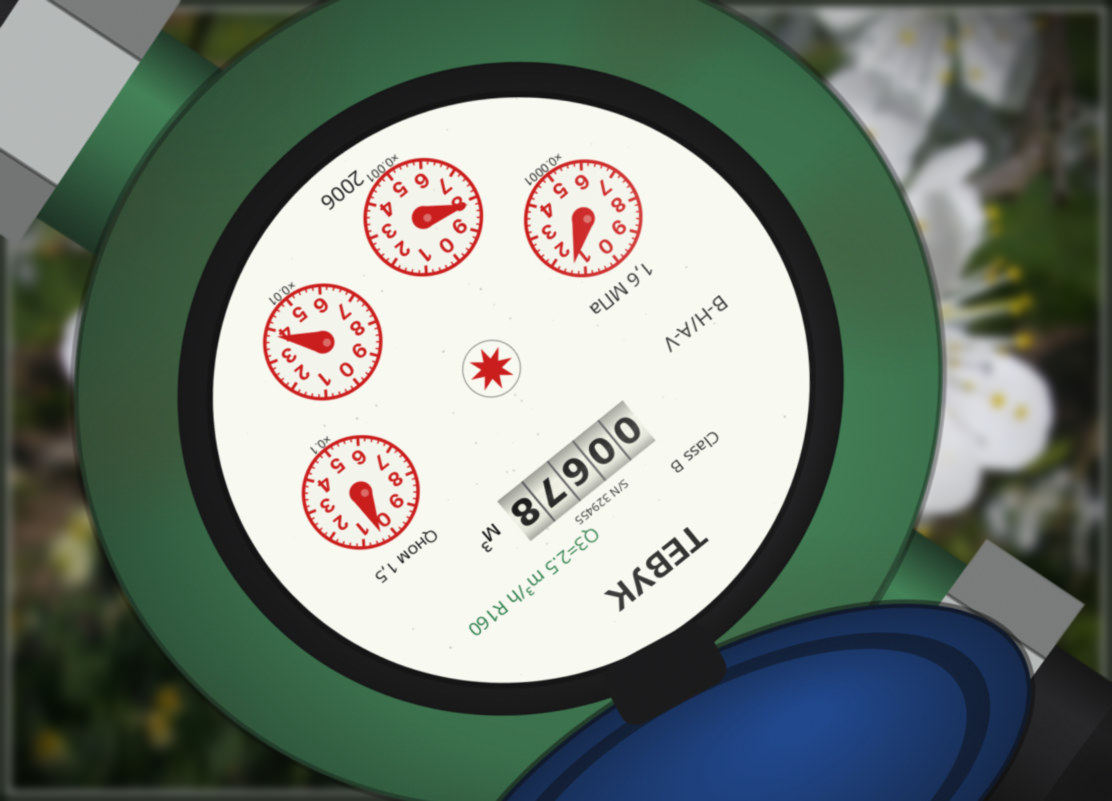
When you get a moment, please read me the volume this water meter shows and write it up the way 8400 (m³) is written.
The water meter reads 678.0381 (m³)
